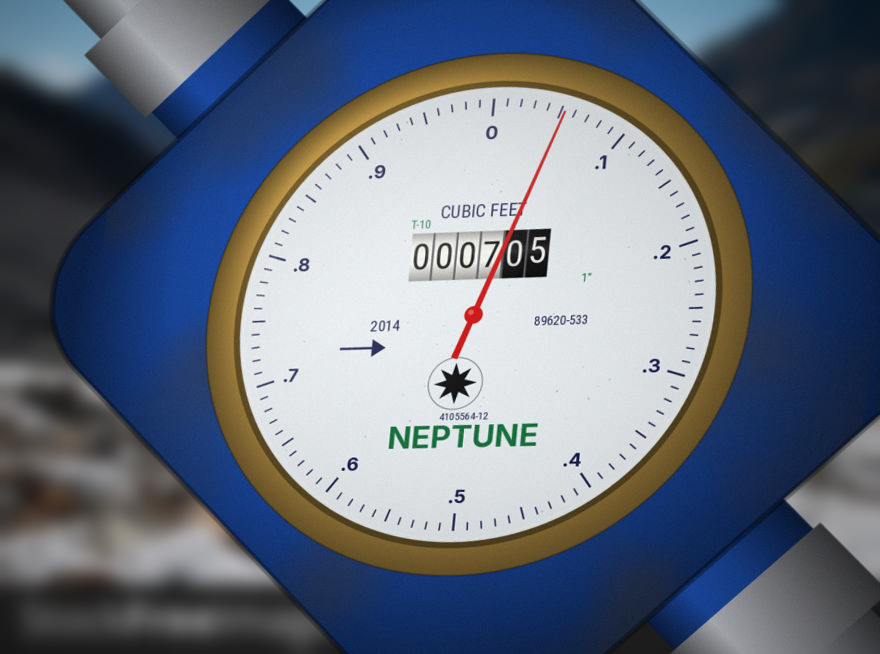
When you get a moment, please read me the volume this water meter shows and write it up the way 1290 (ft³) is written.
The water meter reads 705.05 (ft³)
